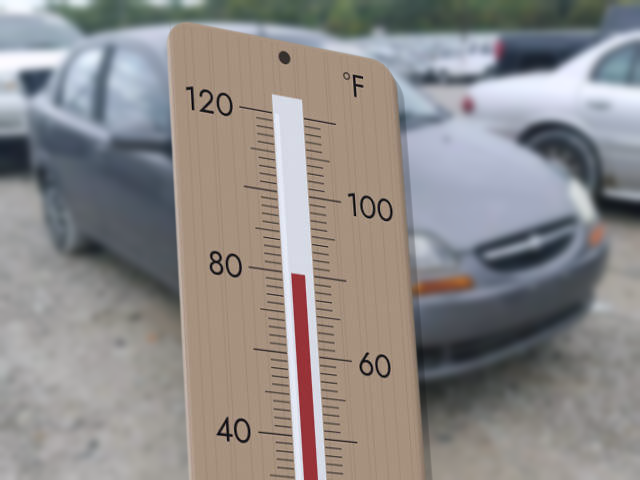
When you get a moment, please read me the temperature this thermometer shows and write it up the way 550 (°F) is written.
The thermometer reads 80 (°F)
